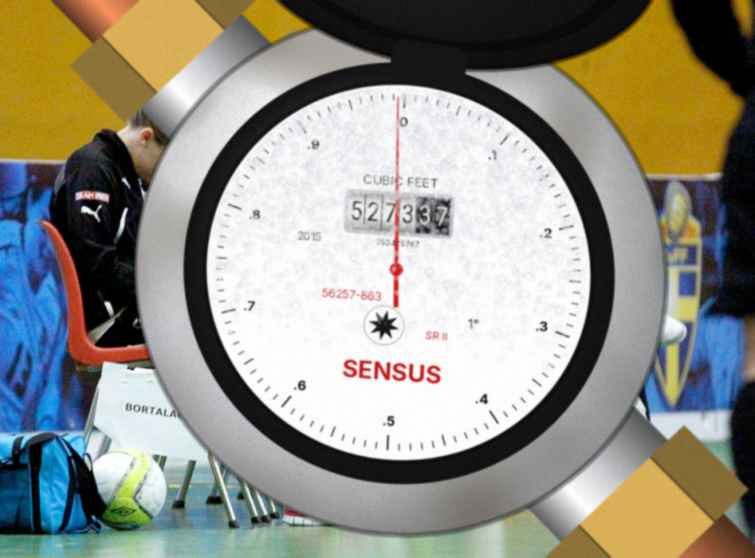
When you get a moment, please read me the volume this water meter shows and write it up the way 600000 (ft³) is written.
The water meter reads 527336.99 (ft³)
